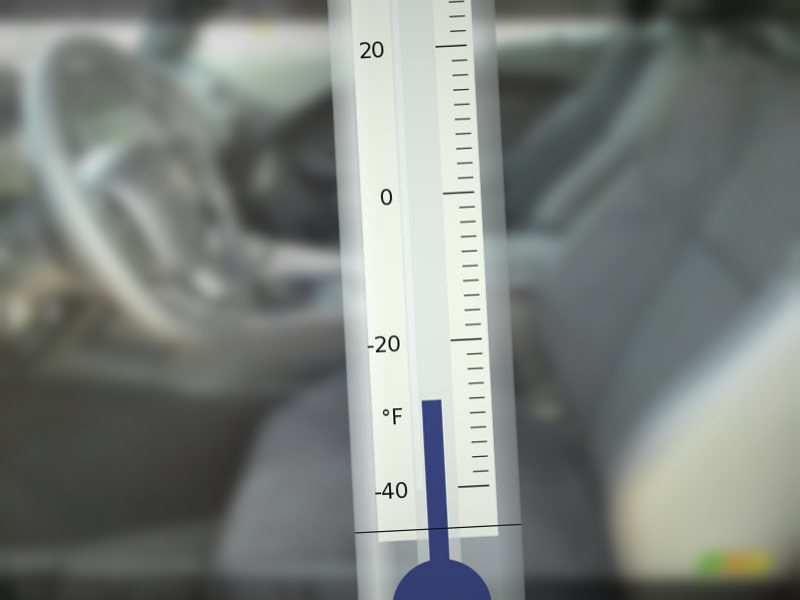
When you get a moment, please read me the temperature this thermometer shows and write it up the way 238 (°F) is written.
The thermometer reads -28 (°F)
